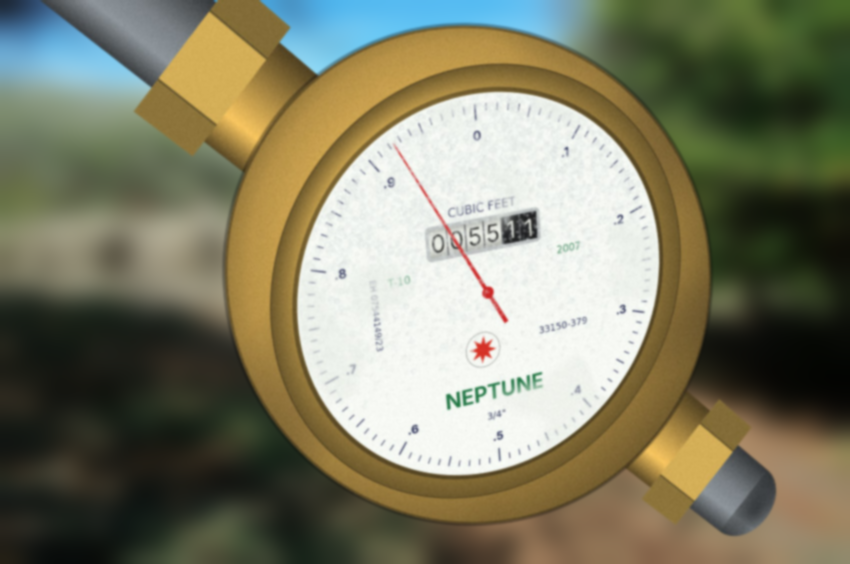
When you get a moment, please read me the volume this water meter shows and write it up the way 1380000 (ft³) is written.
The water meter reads 5510.92 (ft³)
